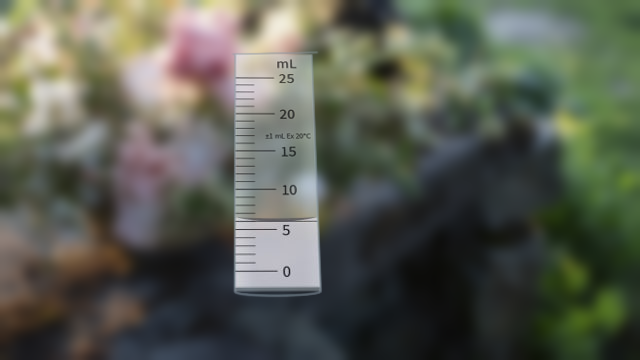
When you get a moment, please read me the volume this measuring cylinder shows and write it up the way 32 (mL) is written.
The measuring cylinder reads 6 (mL)
